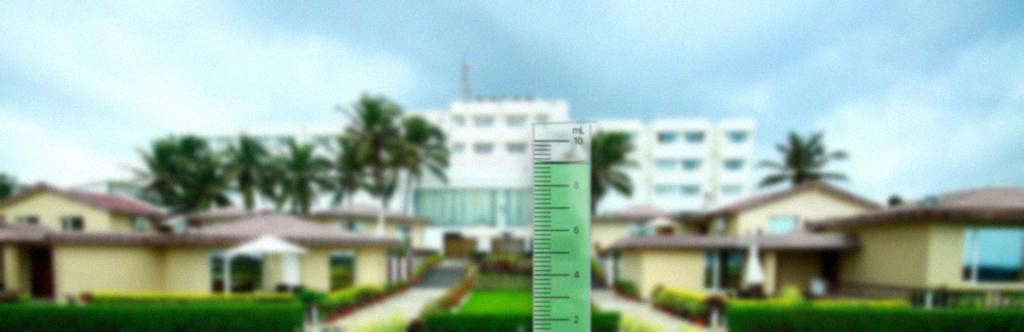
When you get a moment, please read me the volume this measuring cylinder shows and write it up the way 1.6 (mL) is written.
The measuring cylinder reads 9 (mL)
